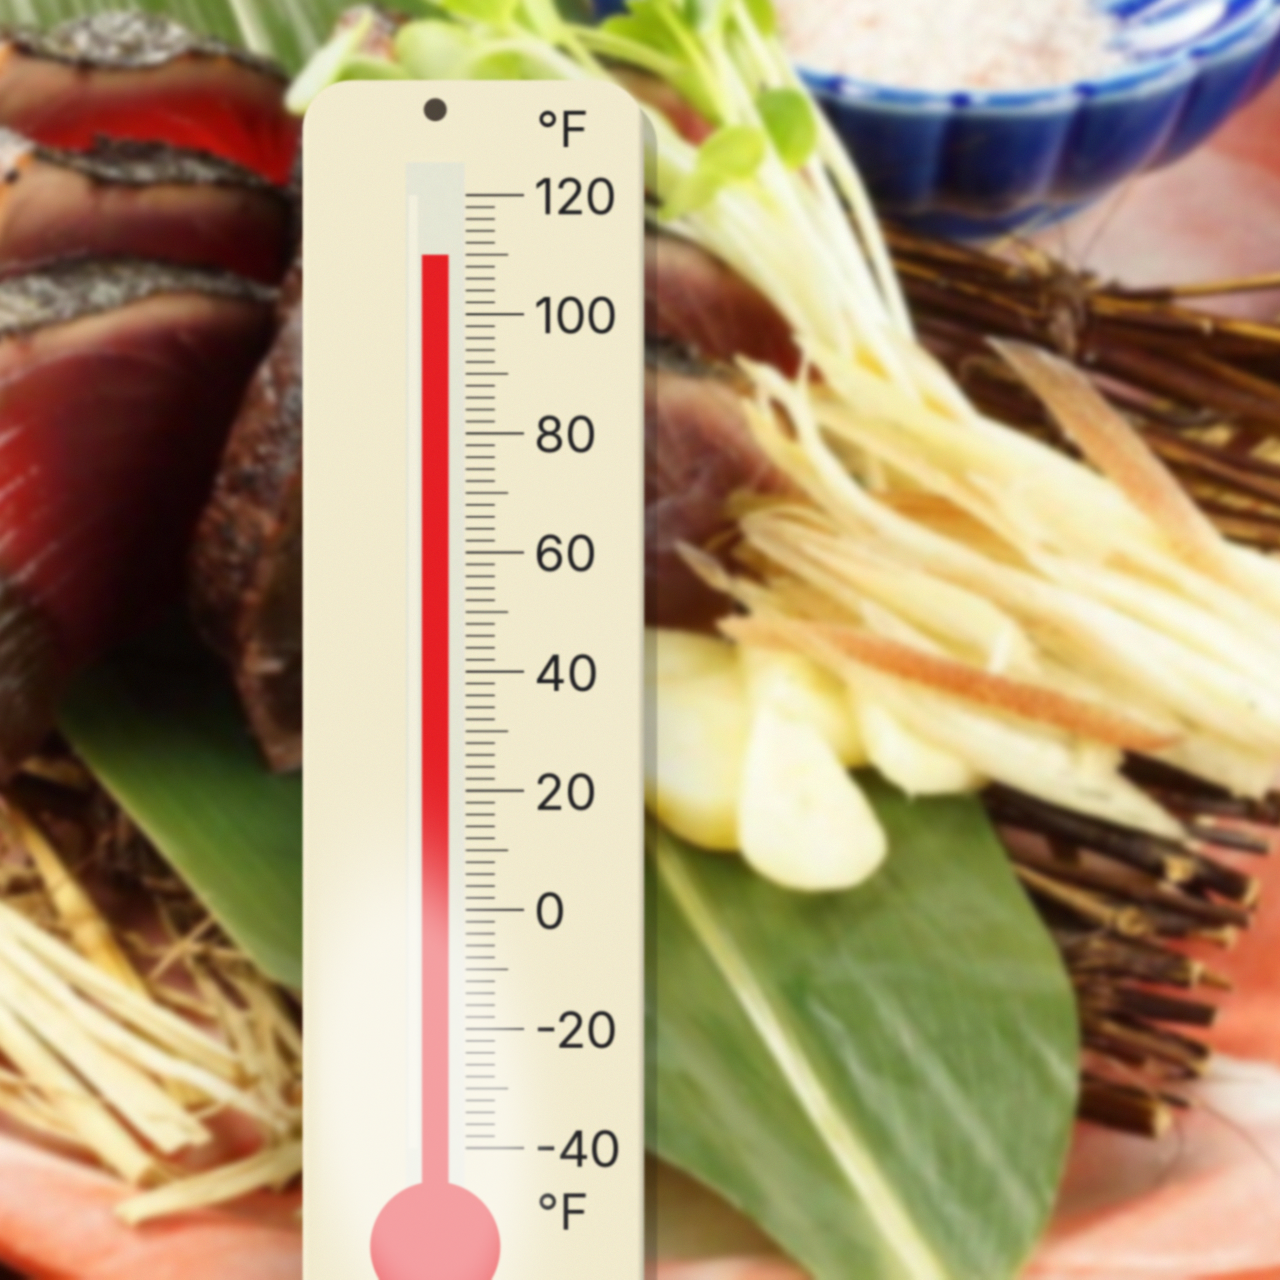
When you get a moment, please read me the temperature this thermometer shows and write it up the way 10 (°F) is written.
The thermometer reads 110 (°F)
